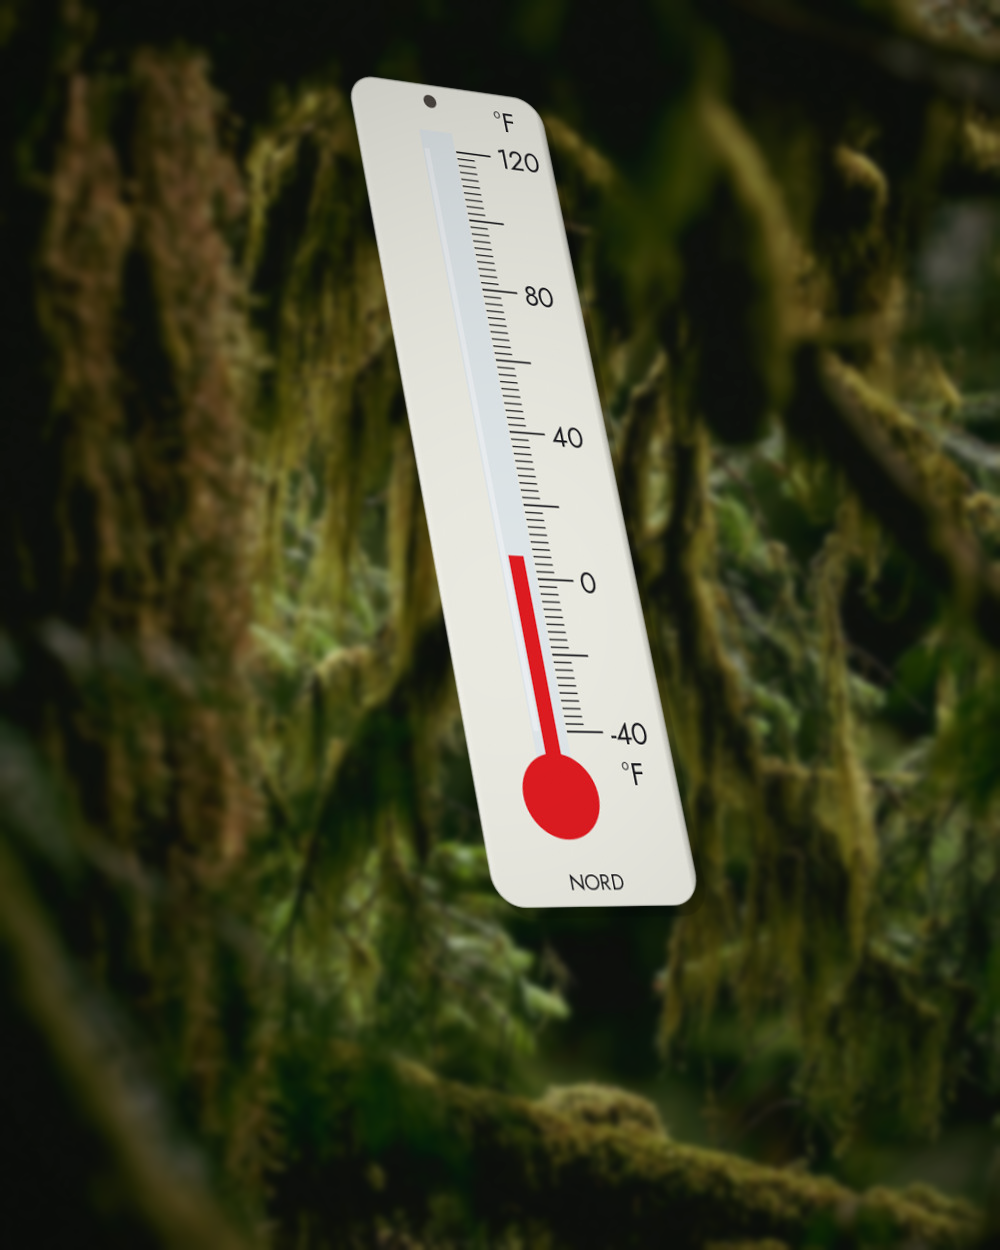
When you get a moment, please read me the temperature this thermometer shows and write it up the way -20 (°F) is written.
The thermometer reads 6 (°F)
